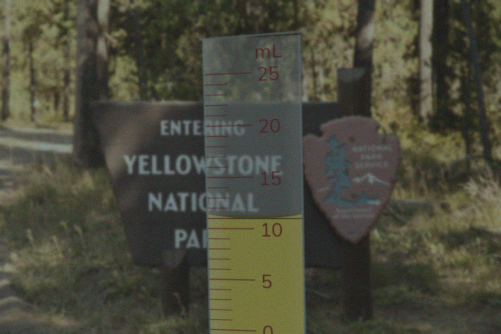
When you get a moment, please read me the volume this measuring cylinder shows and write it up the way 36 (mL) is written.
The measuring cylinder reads 11 (mL)
